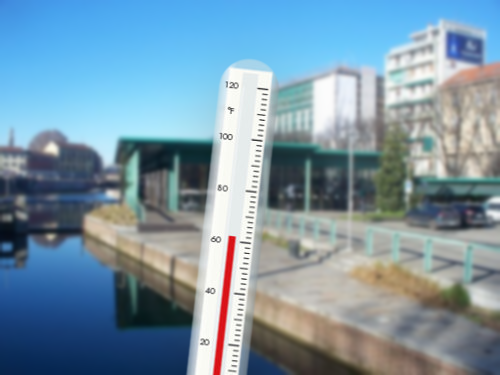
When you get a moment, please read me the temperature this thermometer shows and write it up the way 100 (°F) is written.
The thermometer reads 62 (°F)
